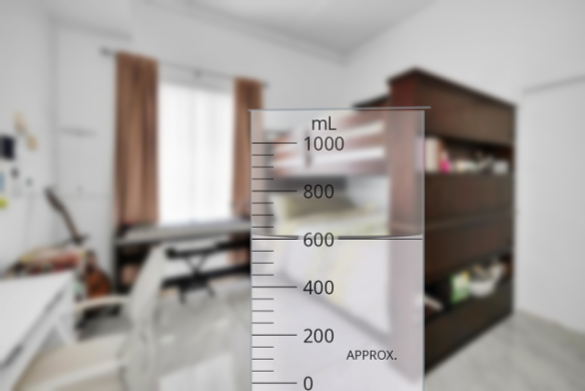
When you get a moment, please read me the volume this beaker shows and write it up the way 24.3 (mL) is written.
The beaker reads 600 (mL)
